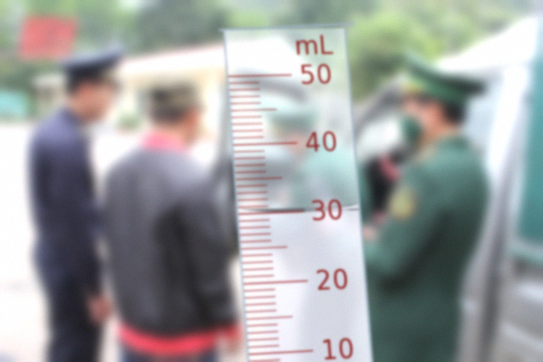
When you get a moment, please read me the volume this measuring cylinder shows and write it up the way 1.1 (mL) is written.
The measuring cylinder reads 30 (mL)
